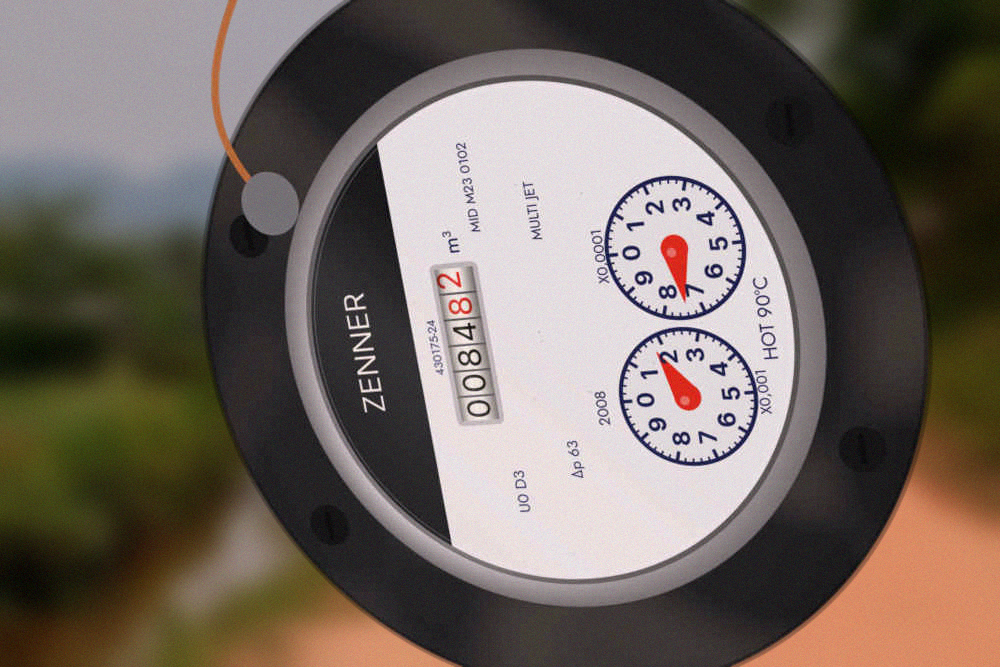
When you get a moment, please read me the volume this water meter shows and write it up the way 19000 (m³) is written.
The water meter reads 84.8217 (m³)
